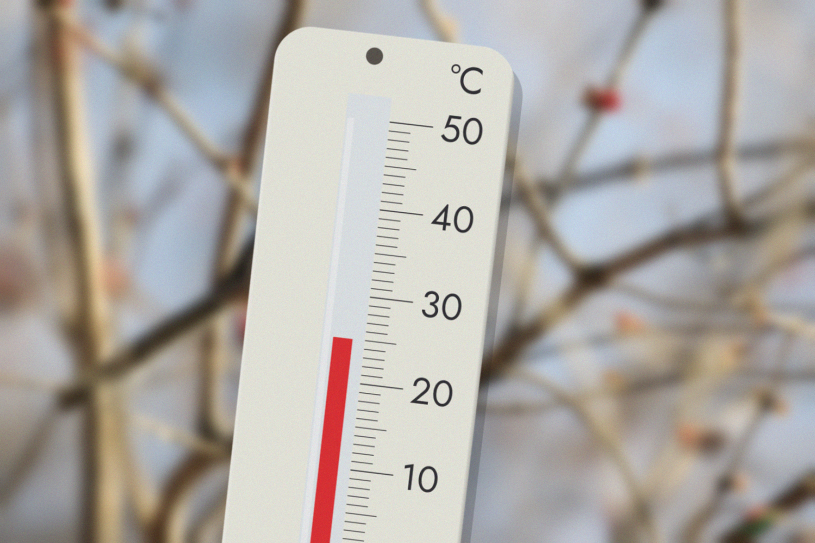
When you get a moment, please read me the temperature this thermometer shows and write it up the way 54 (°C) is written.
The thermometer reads 25 (°C)
